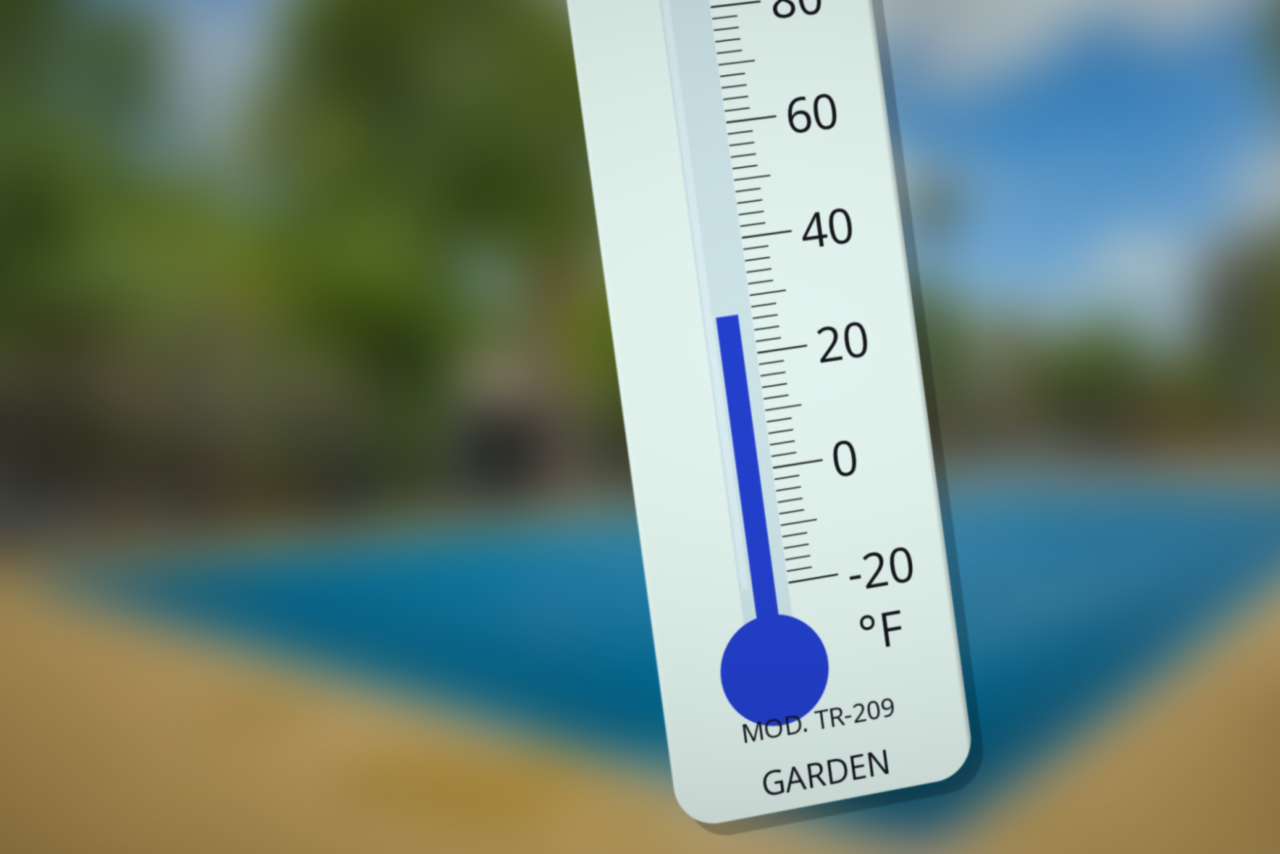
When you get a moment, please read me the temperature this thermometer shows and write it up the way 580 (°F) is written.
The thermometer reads 27 (°F)
